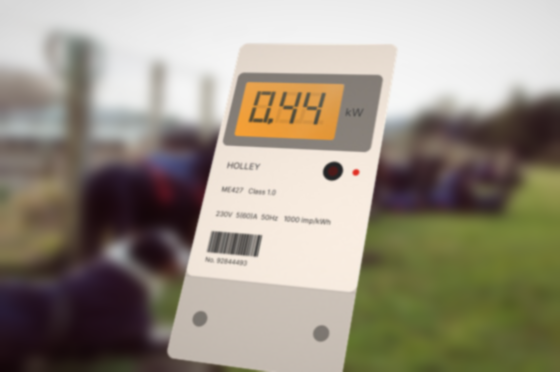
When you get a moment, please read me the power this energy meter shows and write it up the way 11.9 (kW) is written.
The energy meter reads 0.44 (kW)
